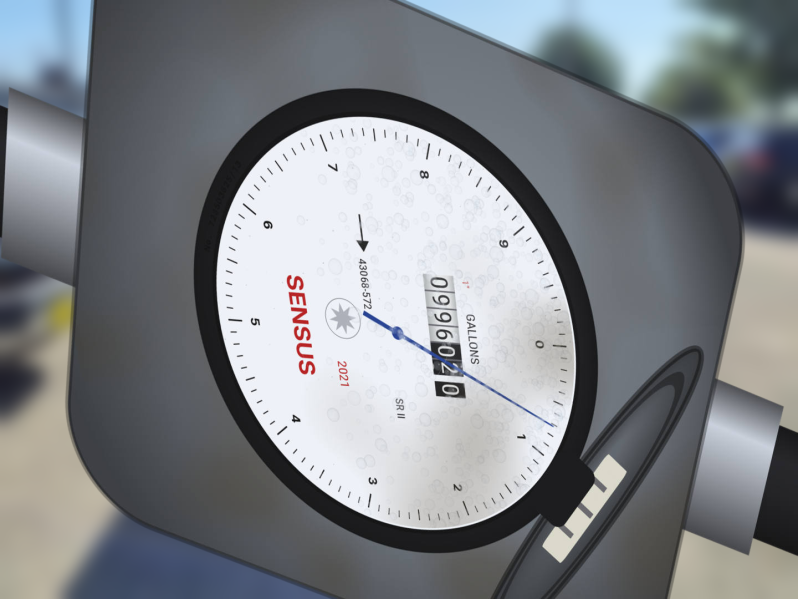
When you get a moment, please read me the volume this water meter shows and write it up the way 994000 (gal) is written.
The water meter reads 996020.7 (gal)
